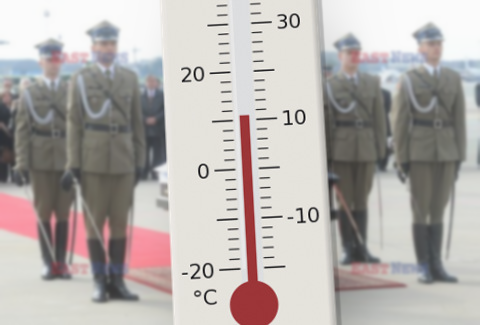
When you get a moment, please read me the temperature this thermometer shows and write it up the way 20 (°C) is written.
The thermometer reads 11 (°C)
